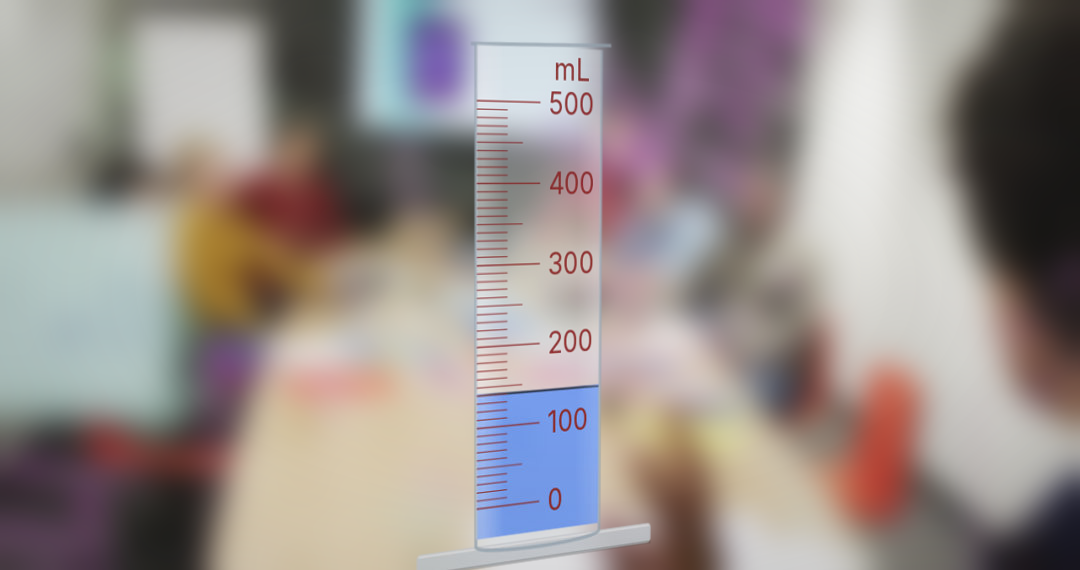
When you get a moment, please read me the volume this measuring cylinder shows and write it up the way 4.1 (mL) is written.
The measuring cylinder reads 140 (mL)
